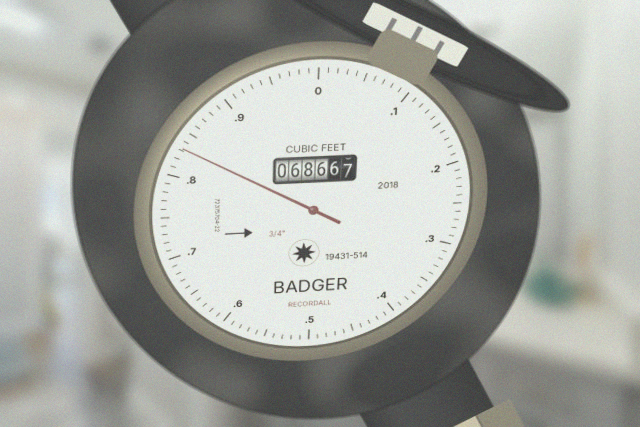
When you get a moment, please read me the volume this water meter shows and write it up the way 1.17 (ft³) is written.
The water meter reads 68666.83 (ft³)
